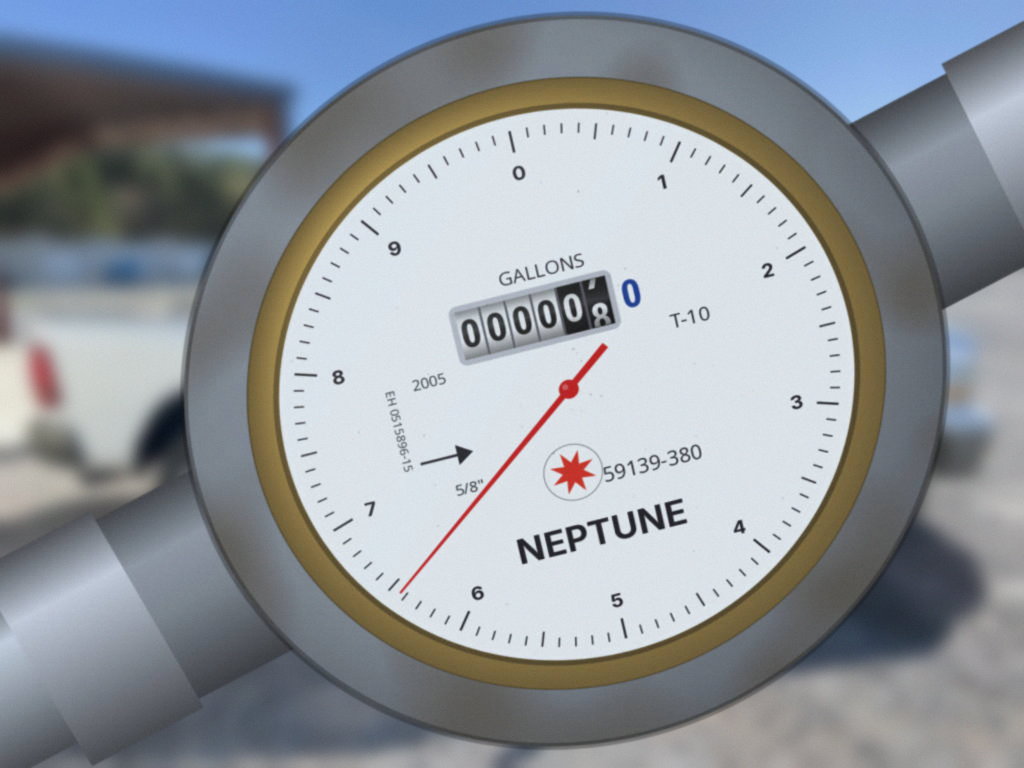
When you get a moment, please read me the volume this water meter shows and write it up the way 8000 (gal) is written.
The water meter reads 76.4 (gal)
